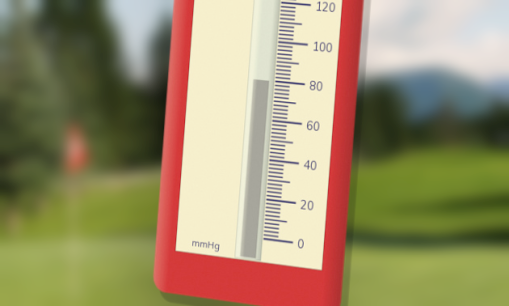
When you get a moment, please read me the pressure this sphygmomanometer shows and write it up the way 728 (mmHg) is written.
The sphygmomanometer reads 80 (mmHg)
